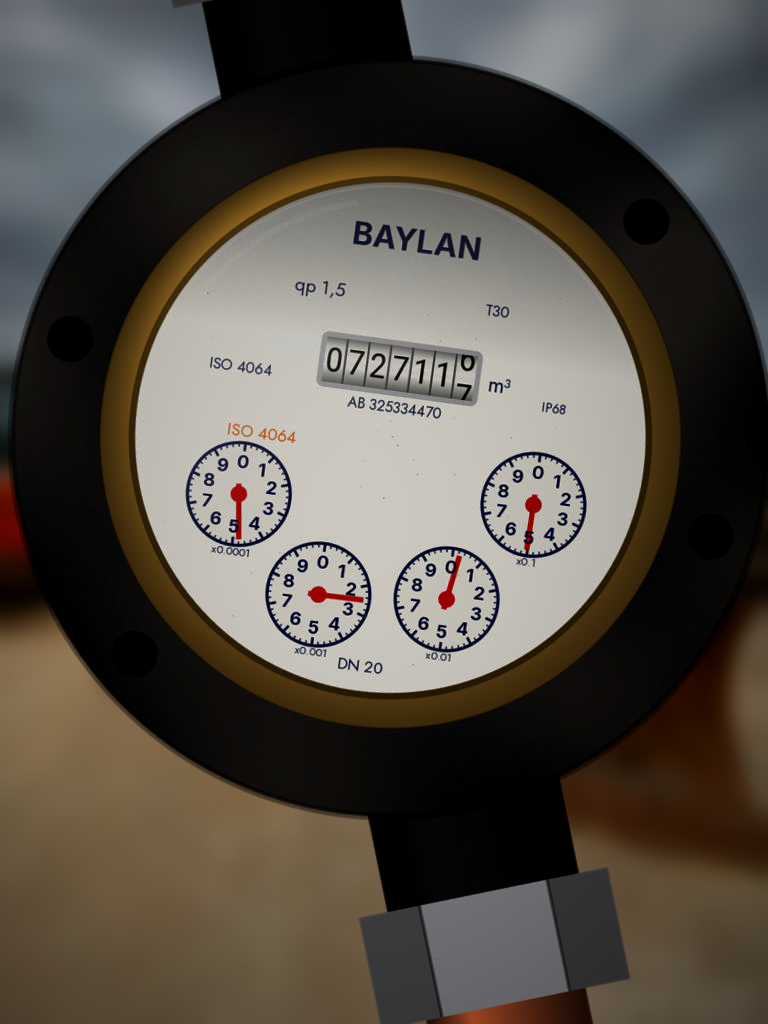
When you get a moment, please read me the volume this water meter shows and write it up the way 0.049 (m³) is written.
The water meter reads 727116.5024 (m³)
